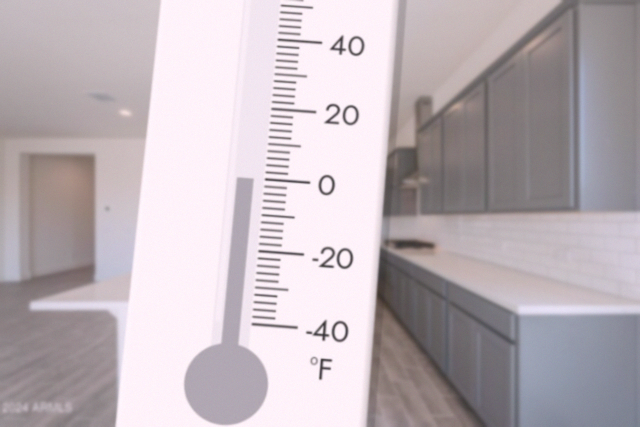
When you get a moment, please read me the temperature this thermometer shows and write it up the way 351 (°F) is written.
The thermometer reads 0 (°F)
